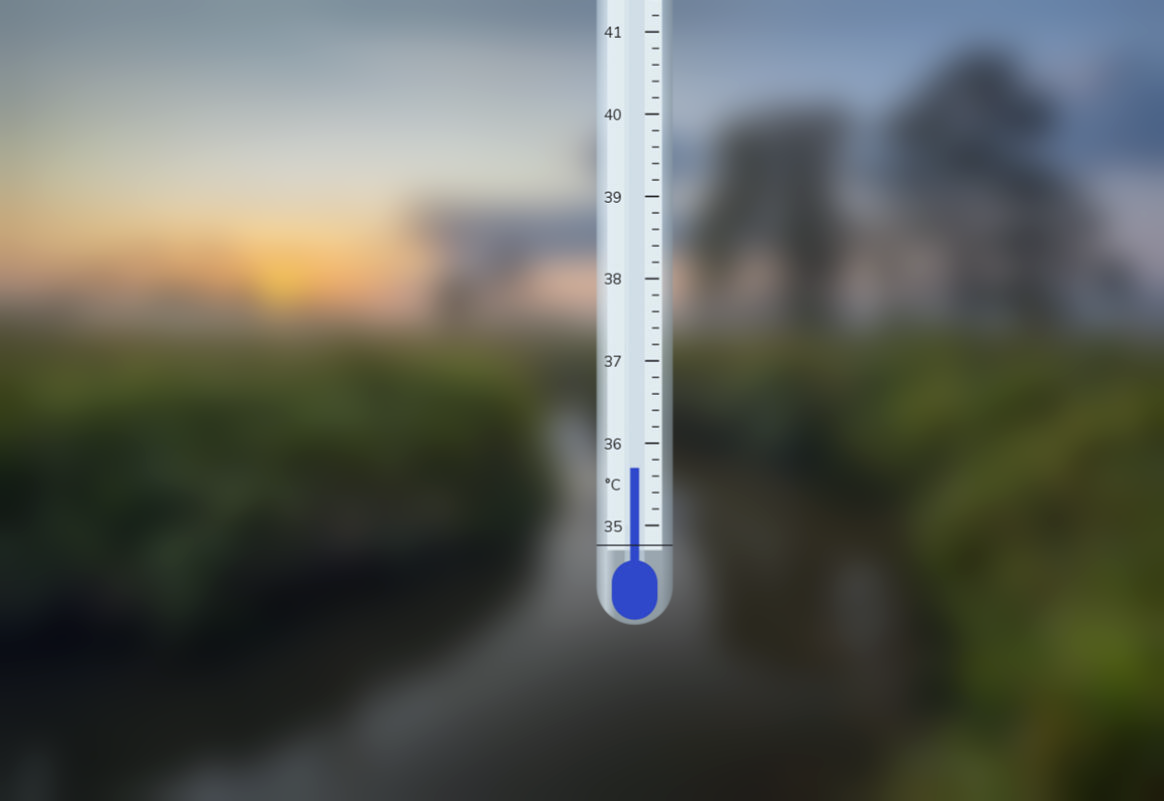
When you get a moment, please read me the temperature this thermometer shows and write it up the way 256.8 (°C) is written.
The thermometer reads 35.7 (°C)
